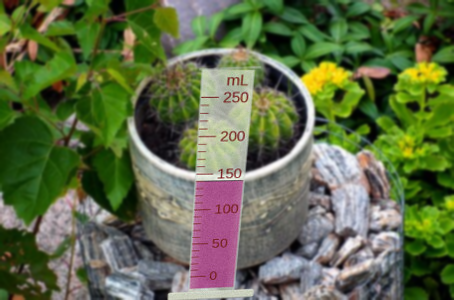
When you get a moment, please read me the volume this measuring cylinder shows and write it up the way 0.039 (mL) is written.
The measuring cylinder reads 140 (mL)
